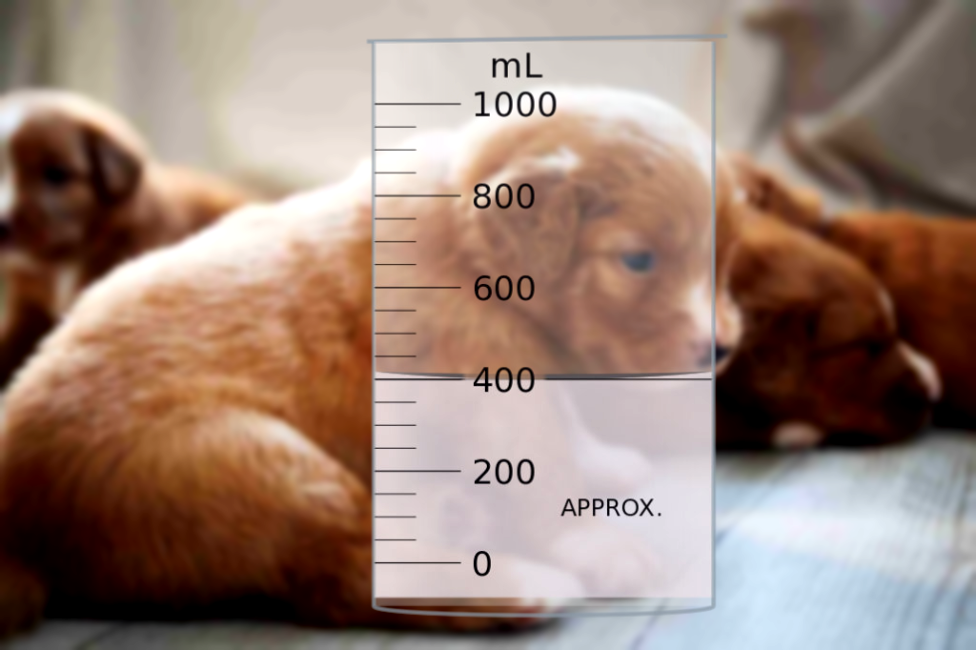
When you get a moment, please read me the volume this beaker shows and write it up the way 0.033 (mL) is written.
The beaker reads 400 (mL)
